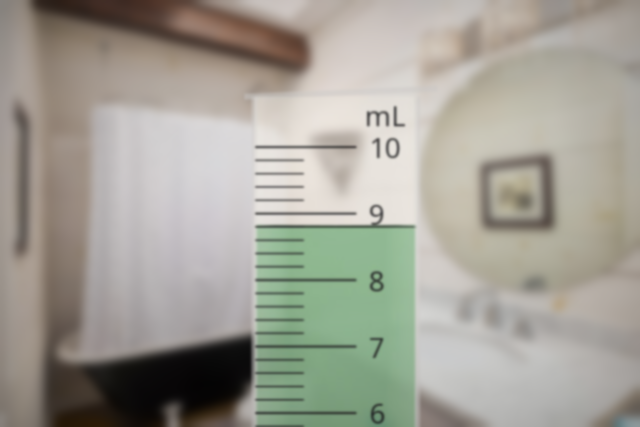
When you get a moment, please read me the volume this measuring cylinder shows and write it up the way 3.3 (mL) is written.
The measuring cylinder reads 8.8 (mL)
